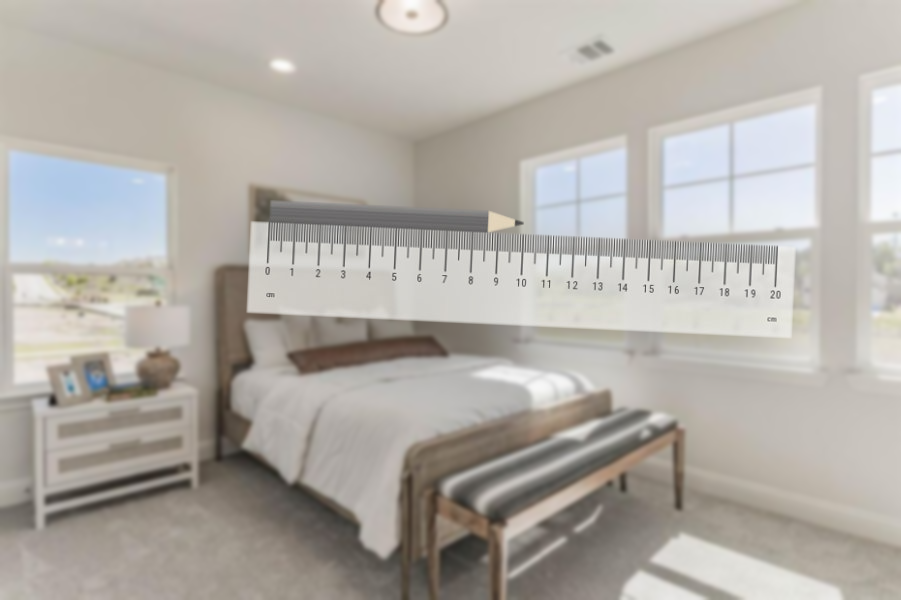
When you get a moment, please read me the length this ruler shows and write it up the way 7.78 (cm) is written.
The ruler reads 10 (cm)
